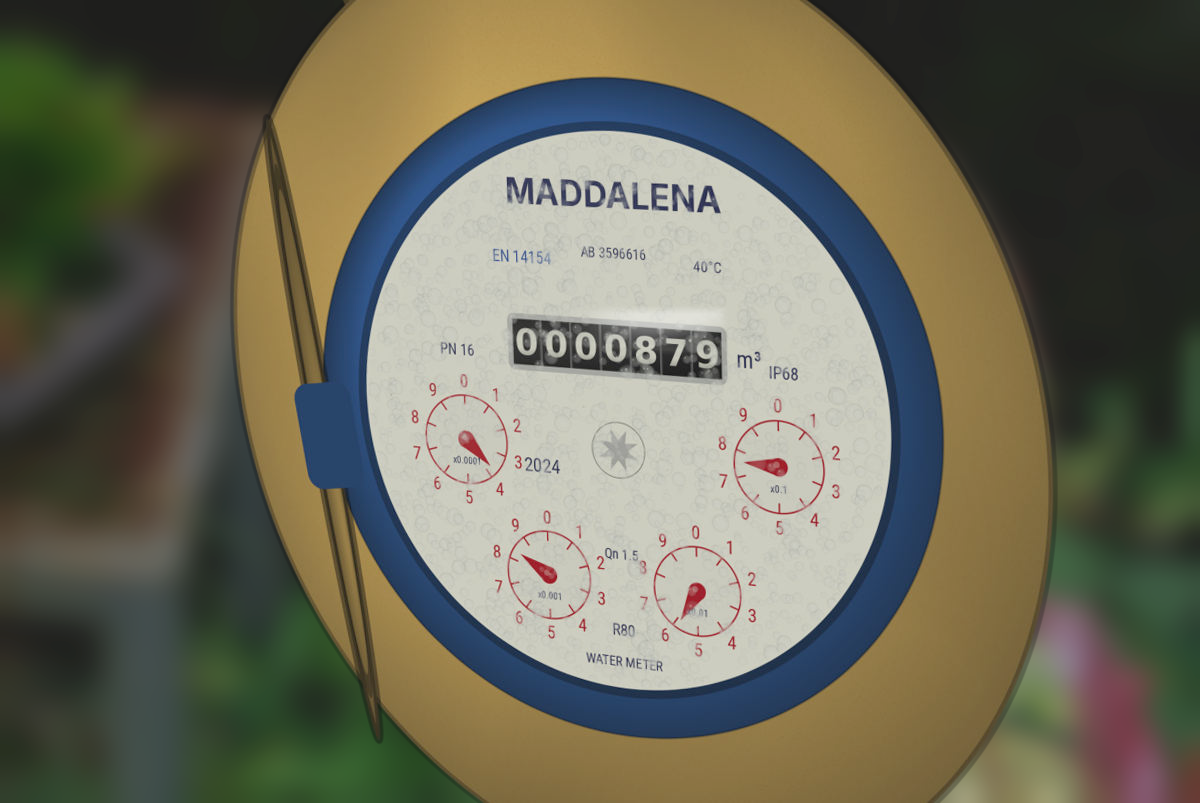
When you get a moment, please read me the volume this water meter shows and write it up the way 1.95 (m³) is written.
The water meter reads 879.7583 (m³)
